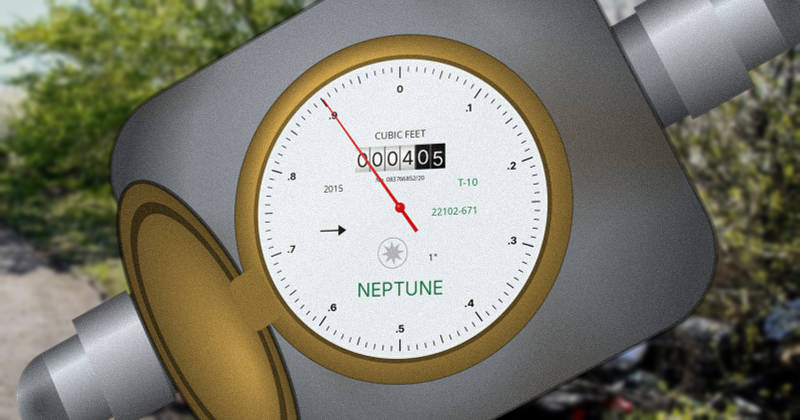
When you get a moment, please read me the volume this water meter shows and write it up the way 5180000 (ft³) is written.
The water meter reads 404.90 (ft³)
